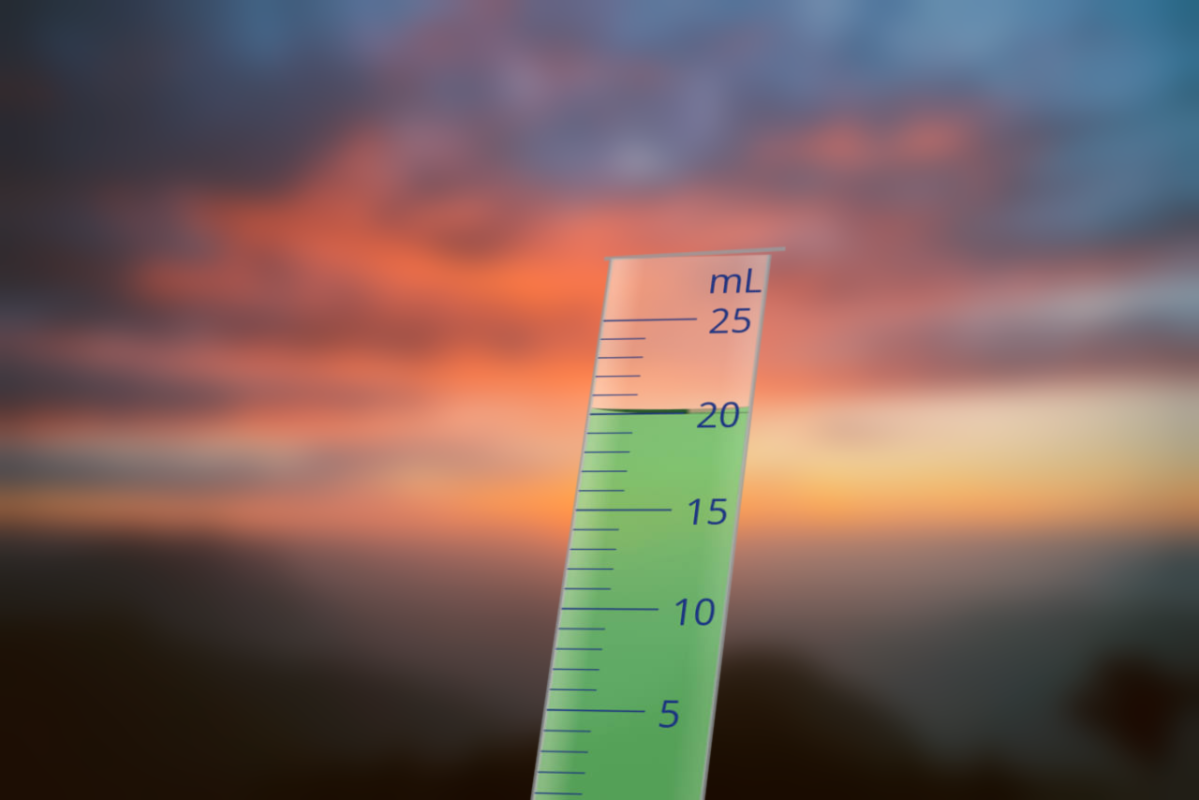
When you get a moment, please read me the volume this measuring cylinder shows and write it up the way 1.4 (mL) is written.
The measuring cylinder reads 20 (mL)
